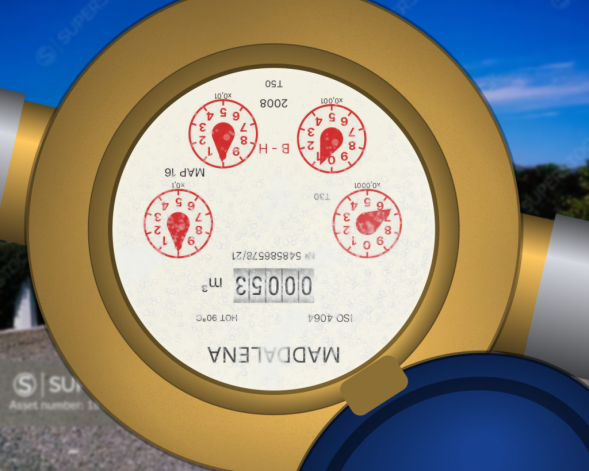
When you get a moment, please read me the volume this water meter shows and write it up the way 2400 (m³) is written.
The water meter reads 53.0006 (m³)
